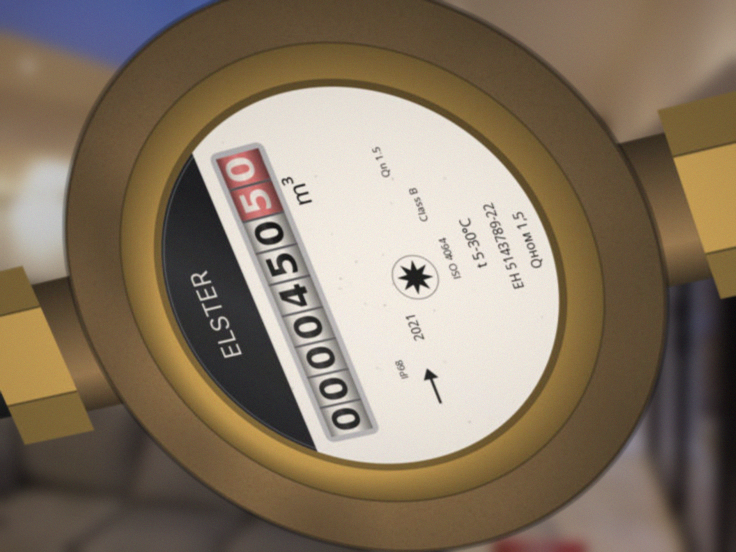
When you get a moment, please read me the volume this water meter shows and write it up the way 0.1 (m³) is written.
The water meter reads 450.50 (m³)
